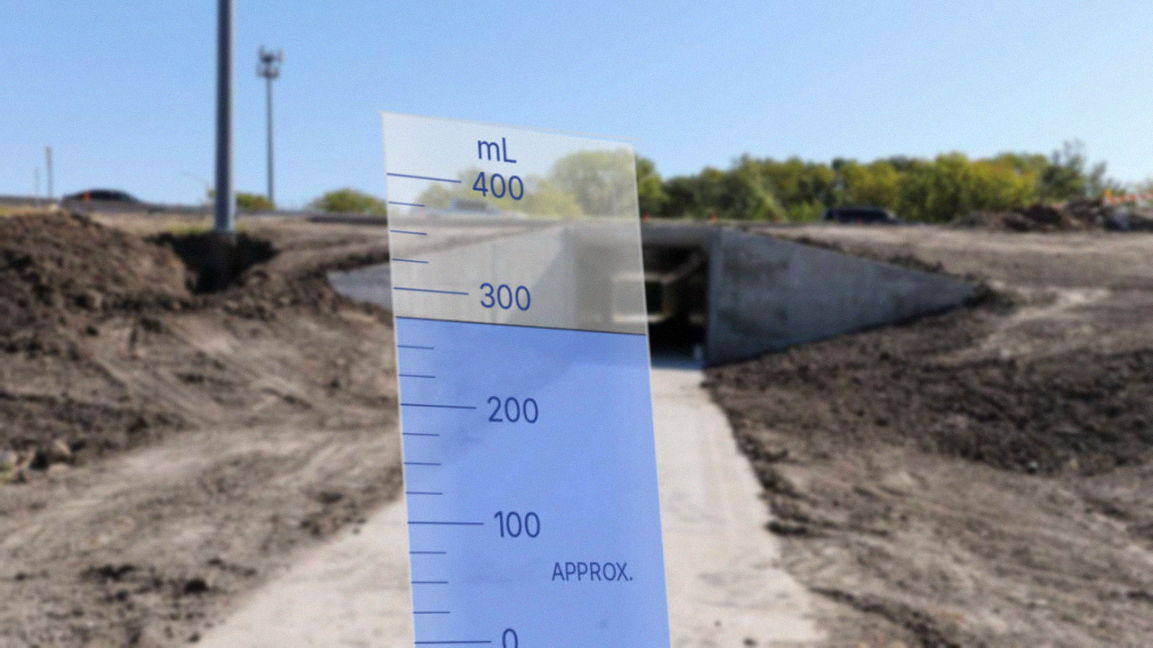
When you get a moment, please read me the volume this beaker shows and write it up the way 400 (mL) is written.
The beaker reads 275 (mL)
